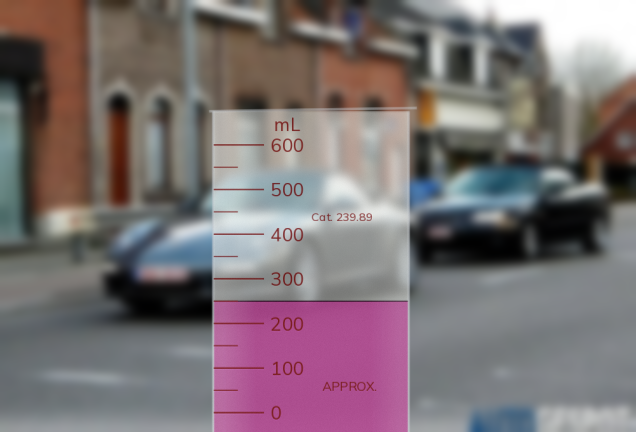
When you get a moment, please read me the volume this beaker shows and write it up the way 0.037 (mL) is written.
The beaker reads 250 (mL)
